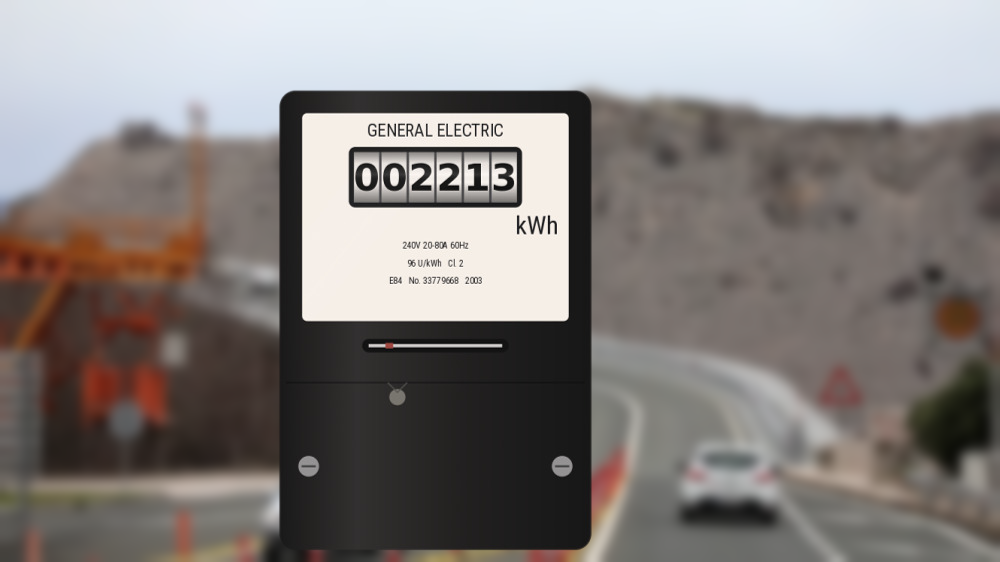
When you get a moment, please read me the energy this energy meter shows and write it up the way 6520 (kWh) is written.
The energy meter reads 2213 (kWh)
